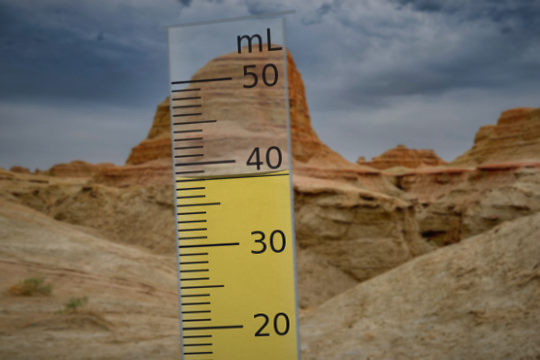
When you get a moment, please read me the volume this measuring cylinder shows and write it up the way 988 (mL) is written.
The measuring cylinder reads 38 (mL)
